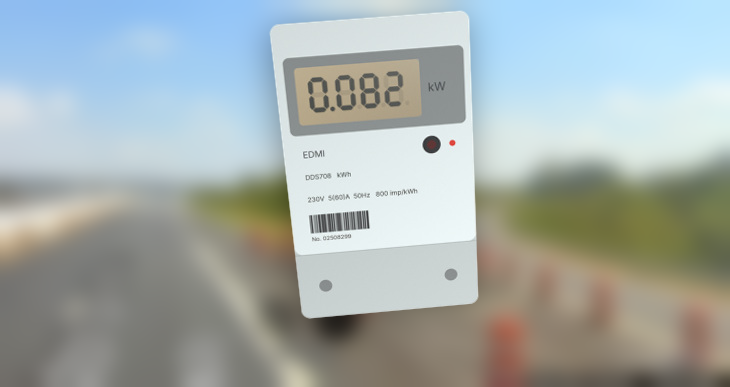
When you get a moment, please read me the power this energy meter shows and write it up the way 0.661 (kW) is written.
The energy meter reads 0.082 (kW)
